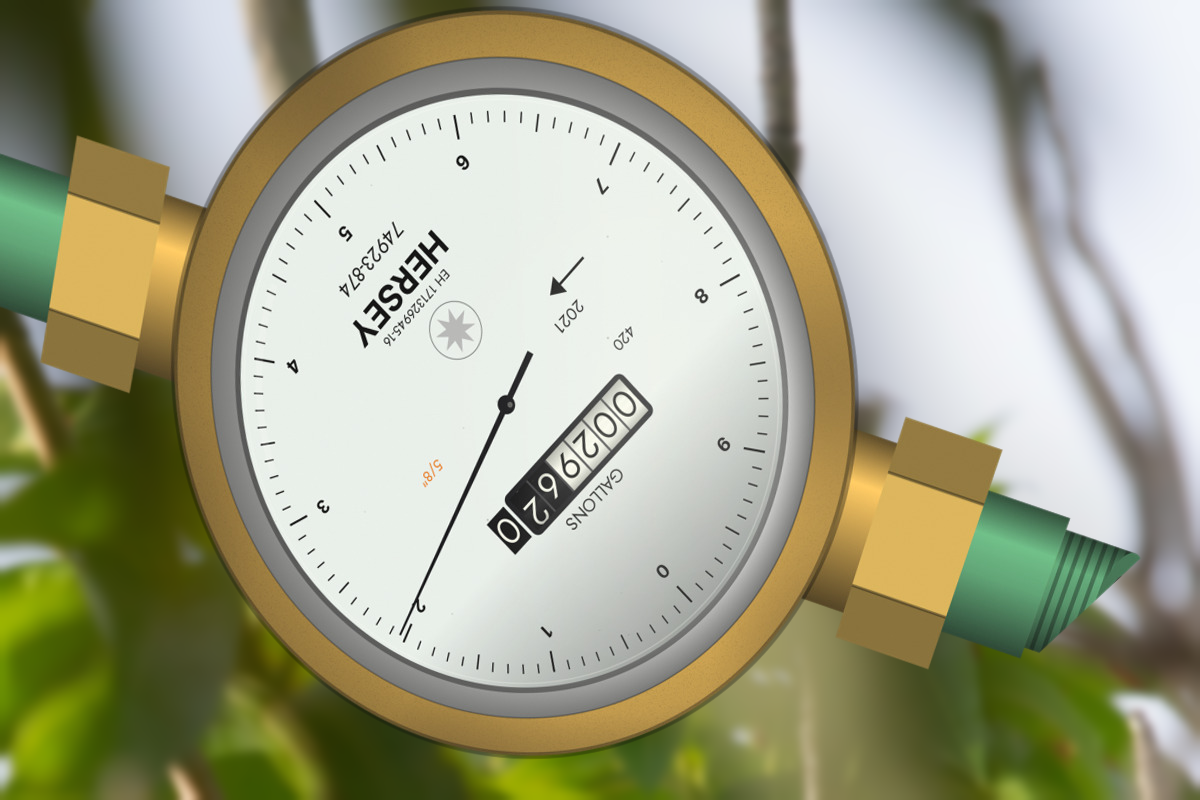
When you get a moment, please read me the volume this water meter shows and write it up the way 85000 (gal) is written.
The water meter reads 29622.0 (gal)
